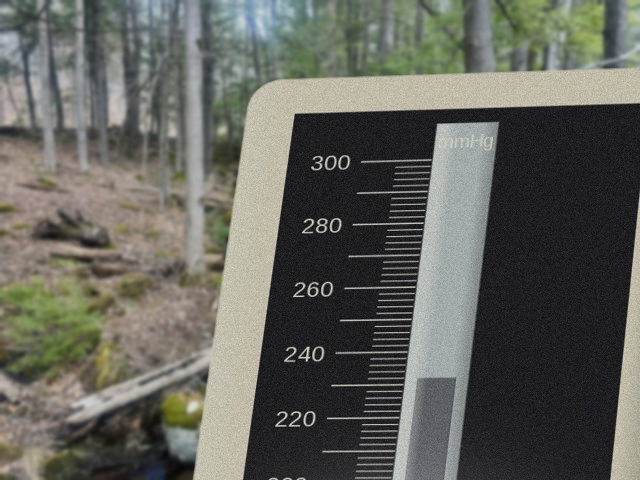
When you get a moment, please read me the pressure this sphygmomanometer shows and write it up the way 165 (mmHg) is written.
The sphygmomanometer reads 232 (mmHg)
